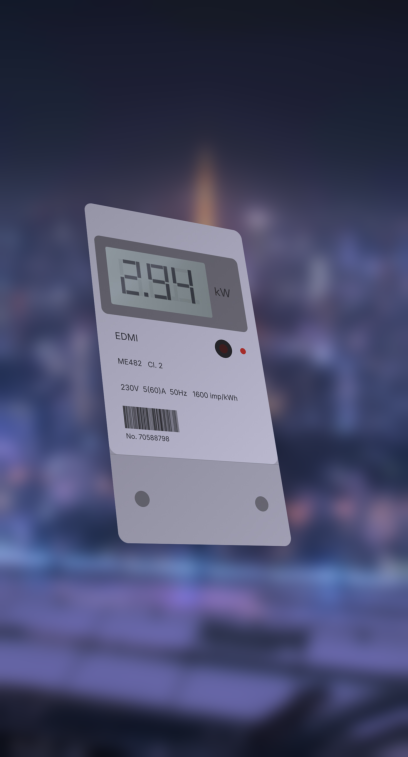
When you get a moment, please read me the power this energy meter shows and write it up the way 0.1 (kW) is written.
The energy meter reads 2.94 (kW)
